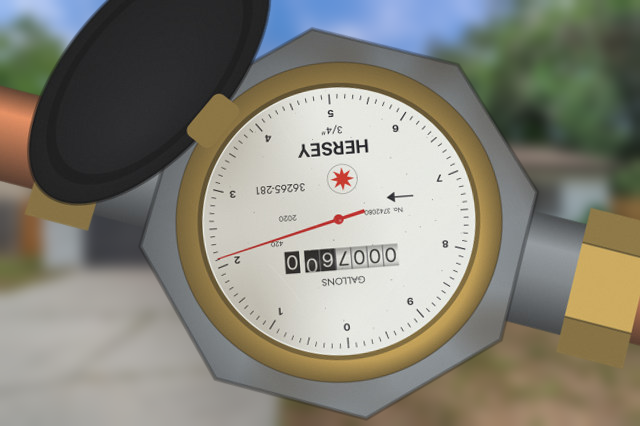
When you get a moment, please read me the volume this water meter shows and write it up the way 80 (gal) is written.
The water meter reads 7602.1 (gal)
